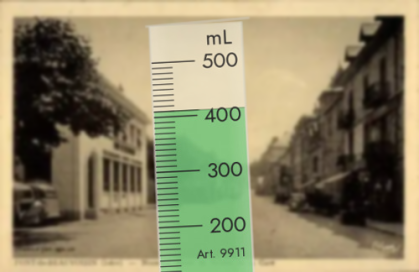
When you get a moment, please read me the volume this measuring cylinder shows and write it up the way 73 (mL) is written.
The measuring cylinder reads 410 (mL)
